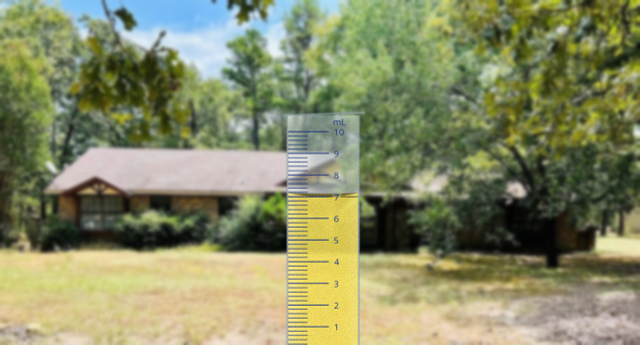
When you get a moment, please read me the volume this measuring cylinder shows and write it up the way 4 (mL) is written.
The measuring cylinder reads 7 (mL)
